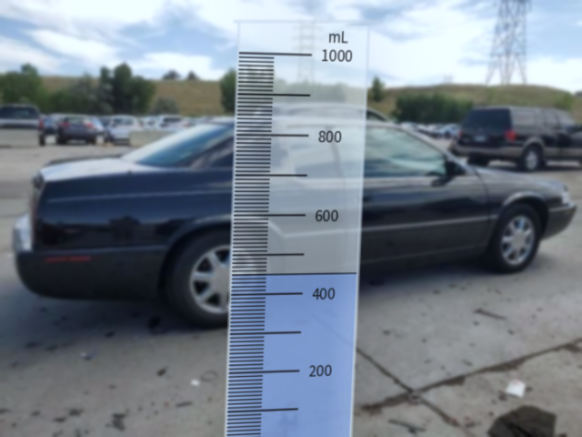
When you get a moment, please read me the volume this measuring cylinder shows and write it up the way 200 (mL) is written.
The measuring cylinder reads 450 (mL)
